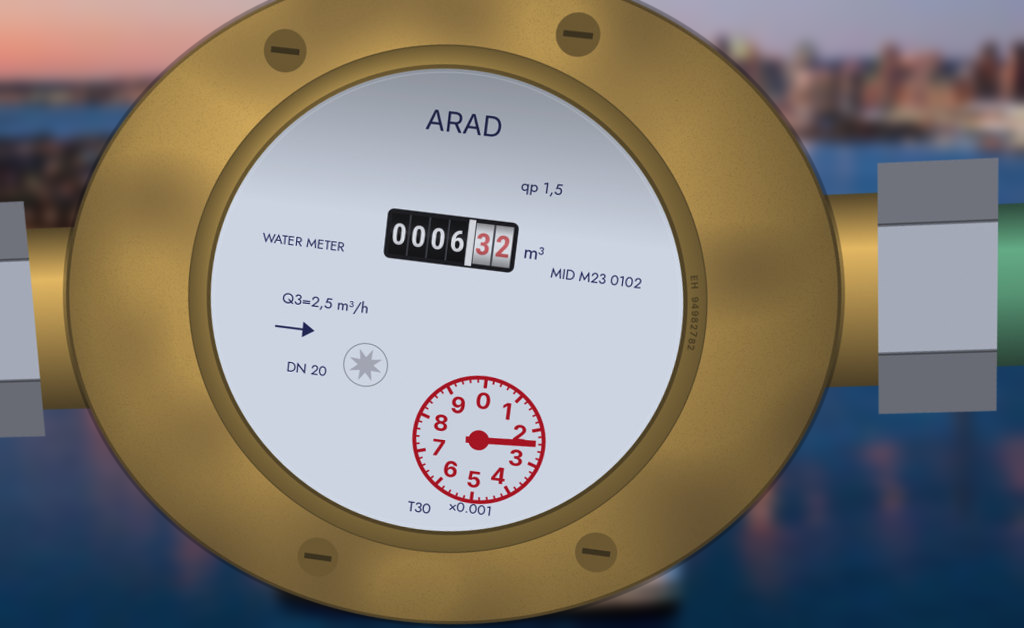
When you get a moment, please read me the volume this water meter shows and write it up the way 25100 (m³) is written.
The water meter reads 6.322 (m³)
